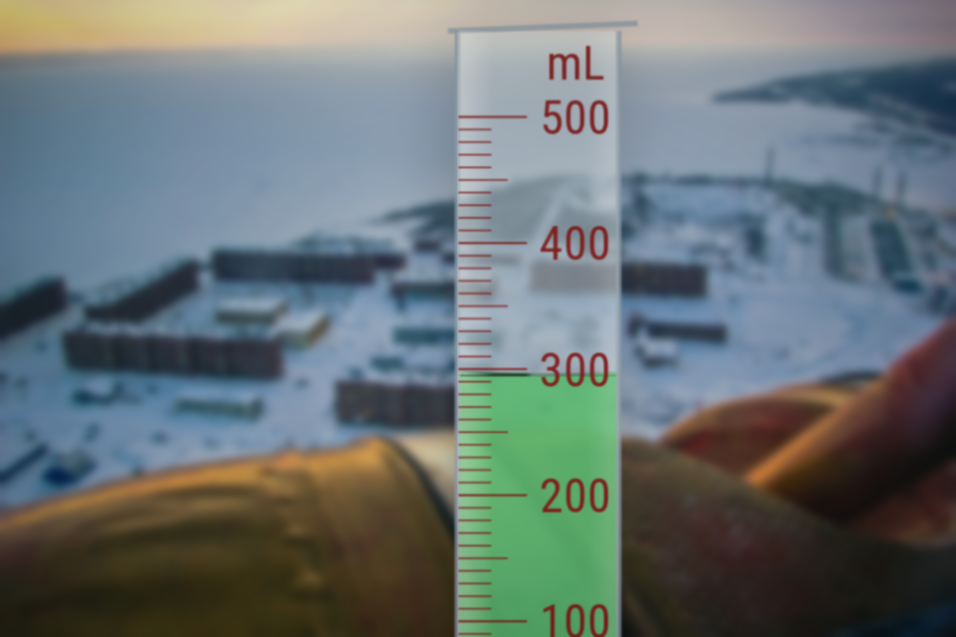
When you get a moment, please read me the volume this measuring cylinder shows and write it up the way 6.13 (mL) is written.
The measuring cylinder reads 295 (mL)
